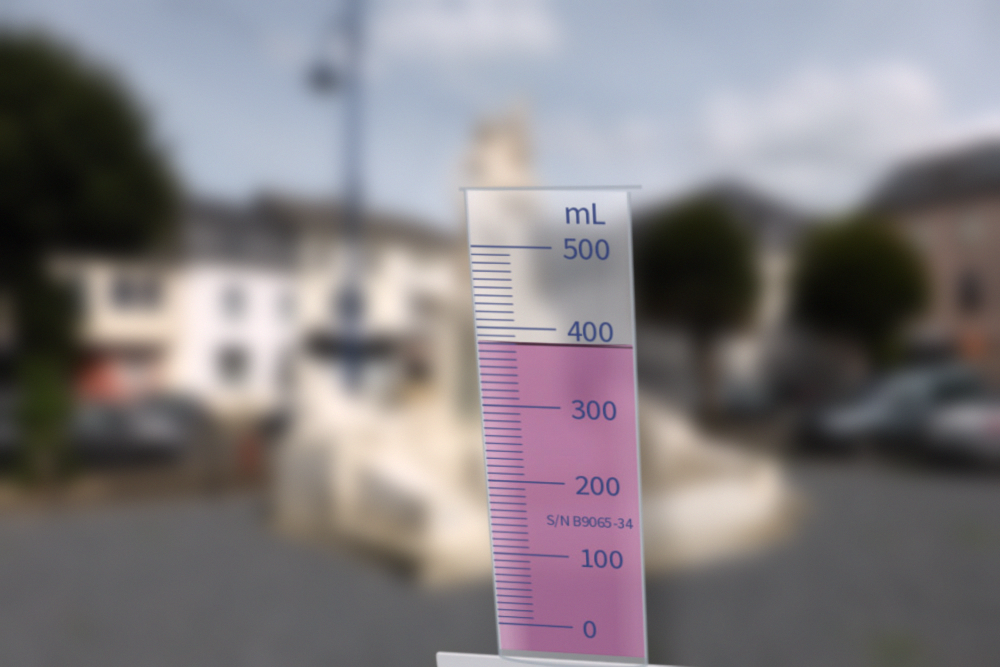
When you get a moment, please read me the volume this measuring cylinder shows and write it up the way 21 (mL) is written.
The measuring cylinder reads 380 (mL)
